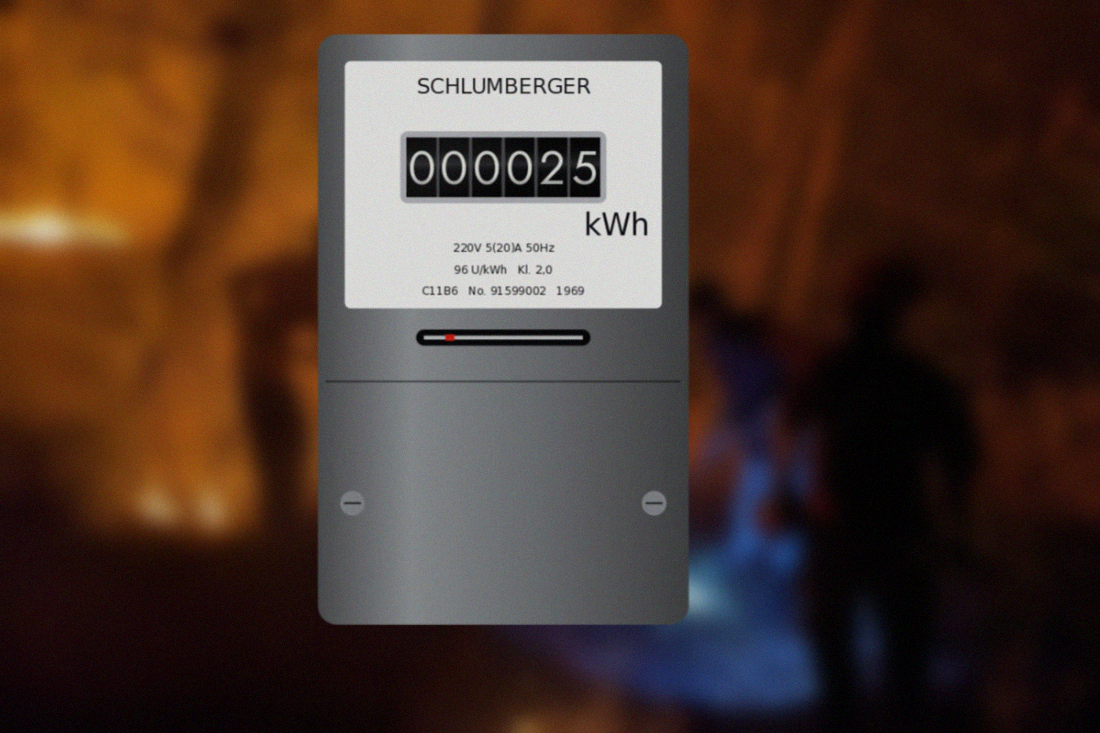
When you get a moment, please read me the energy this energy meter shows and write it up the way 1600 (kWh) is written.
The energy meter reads 25 (kWh)
